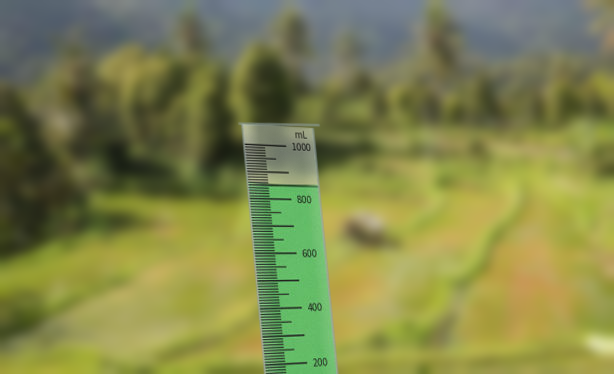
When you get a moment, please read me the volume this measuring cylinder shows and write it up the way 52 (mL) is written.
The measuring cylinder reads 850 (mL)
